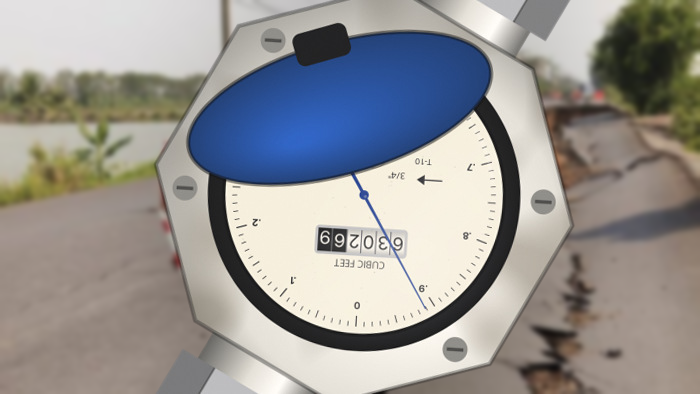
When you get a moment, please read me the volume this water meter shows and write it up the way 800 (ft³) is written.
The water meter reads 630268.91 (ft³)
